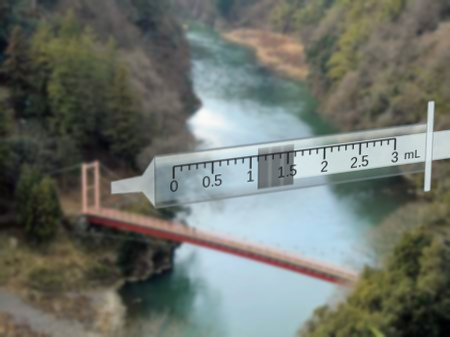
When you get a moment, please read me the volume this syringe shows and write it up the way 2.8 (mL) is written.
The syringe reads 1.1 (mL)
